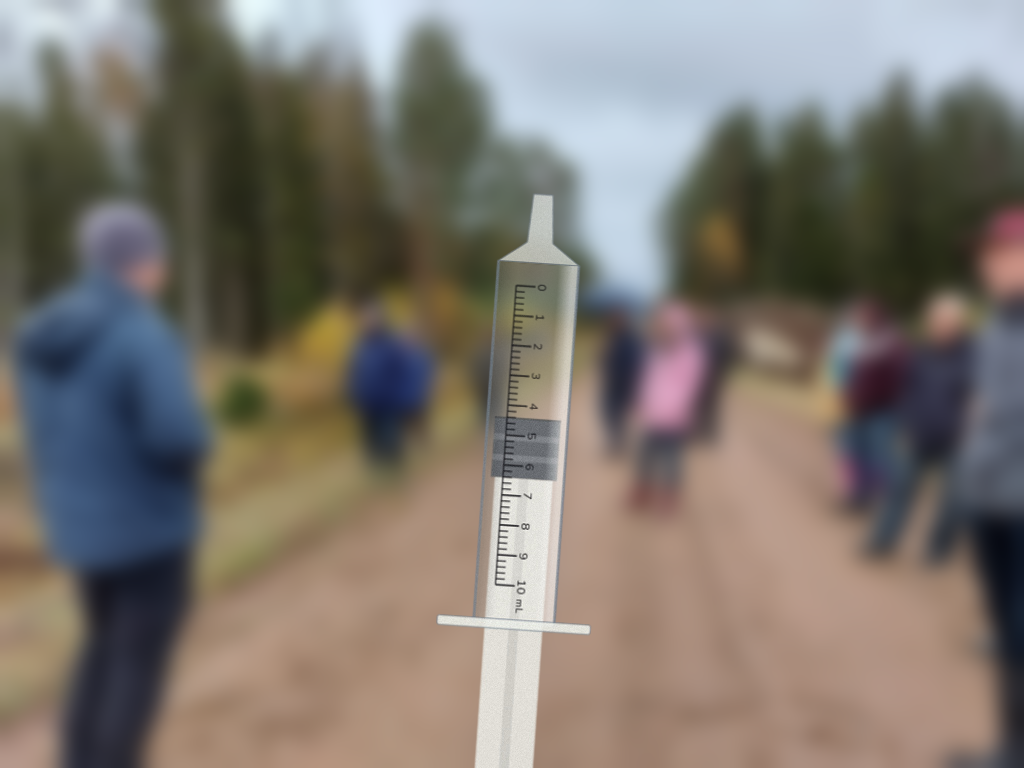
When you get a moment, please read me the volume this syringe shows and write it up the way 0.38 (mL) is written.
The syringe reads 4.4 (mL)
